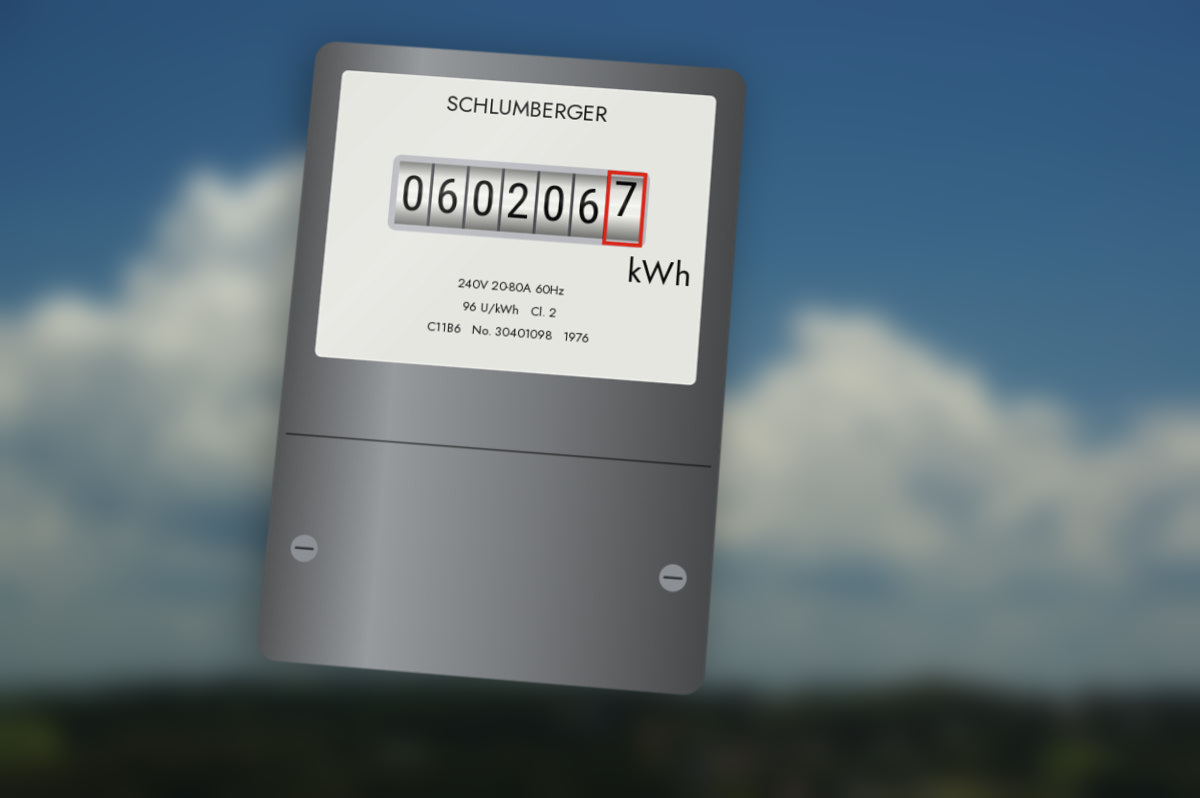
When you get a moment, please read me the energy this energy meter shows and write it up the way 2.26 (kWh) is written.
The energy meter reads 60206.7 (kWh)
